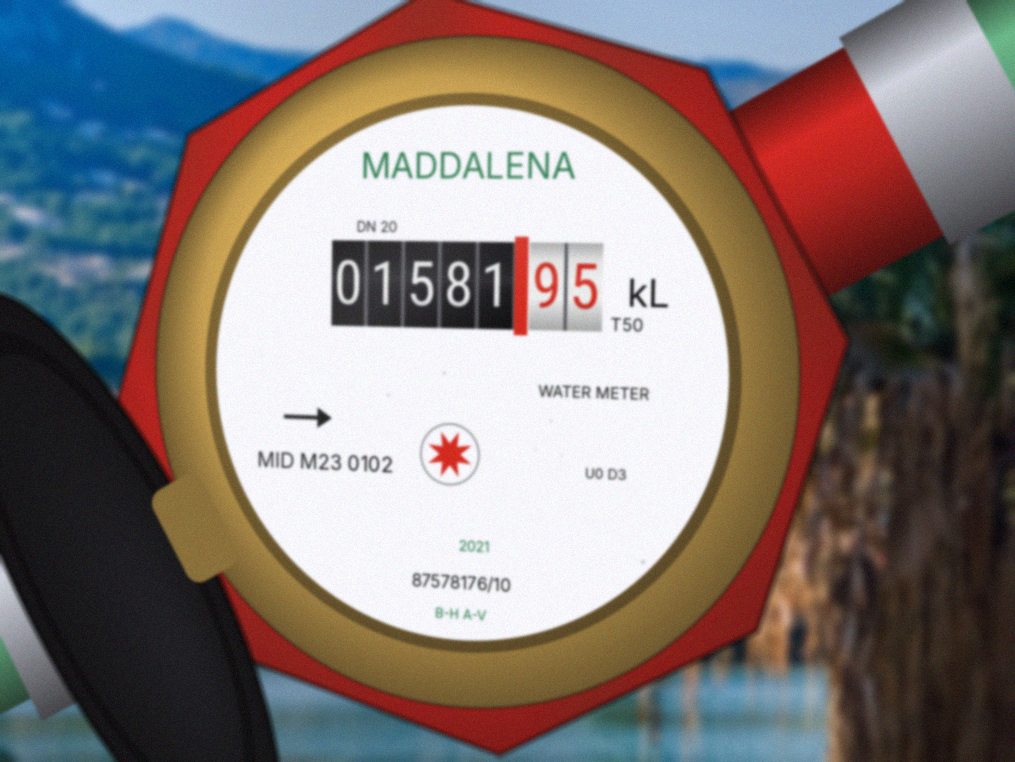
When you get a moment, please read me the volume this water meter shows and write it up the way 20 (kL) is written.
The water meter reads 1581.95 (kL)
